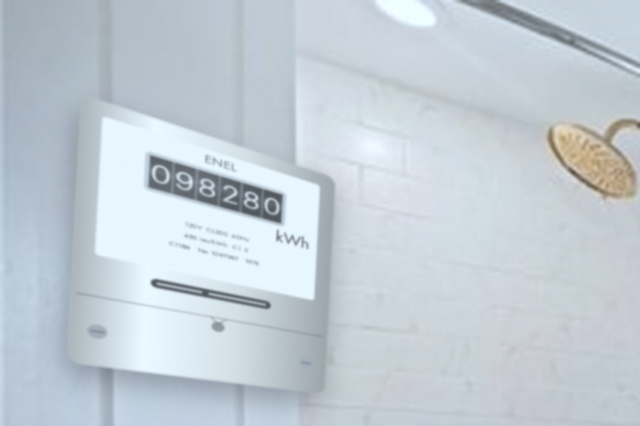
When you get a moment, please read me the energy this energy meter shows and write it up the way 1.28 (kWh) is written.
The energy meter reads 98280 (kWh)
